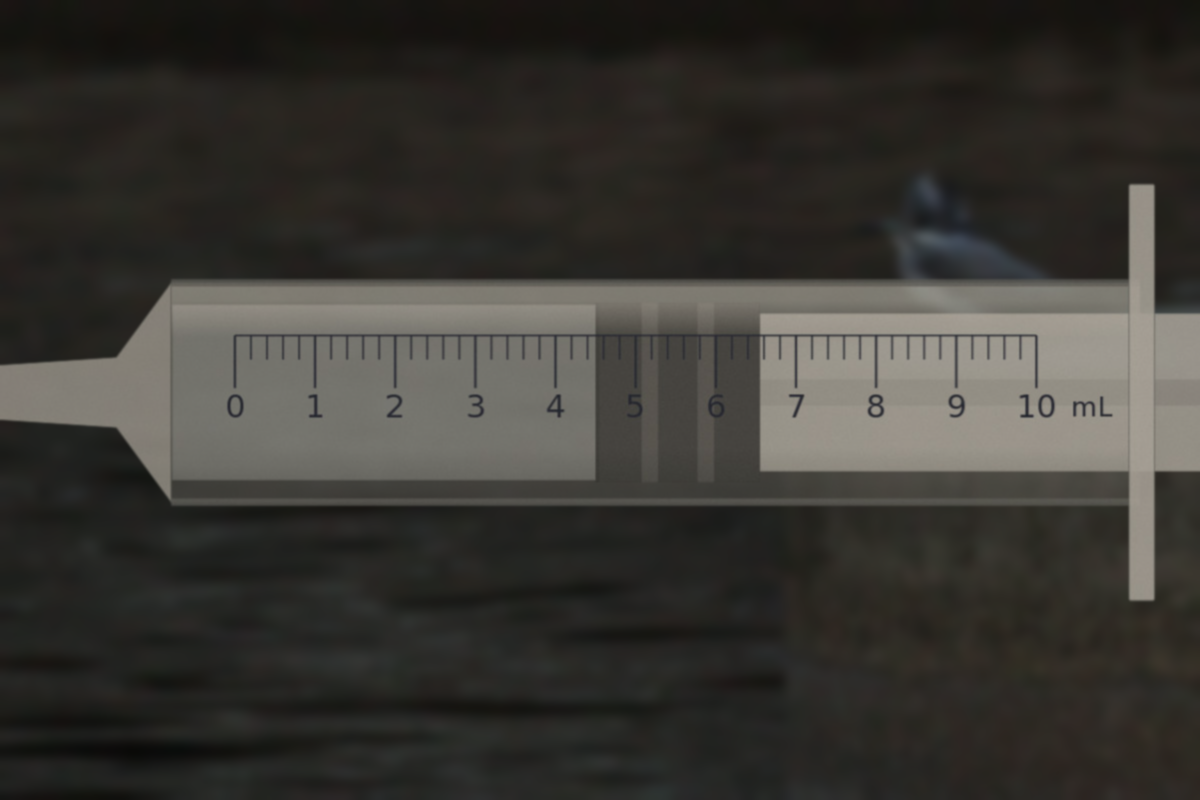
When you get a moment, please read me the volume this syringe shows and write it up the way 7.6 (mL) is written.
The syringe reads 4.5 (mL)
